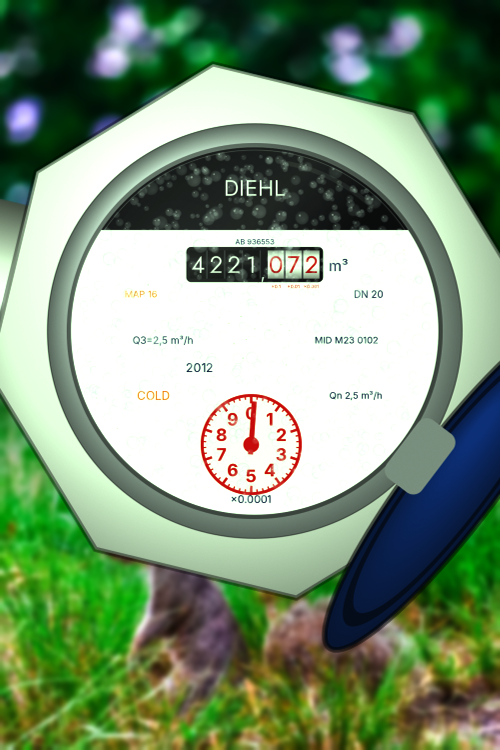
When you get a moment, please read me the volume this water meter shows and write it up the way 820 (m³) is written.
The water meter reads 4221.0720 (m³)
